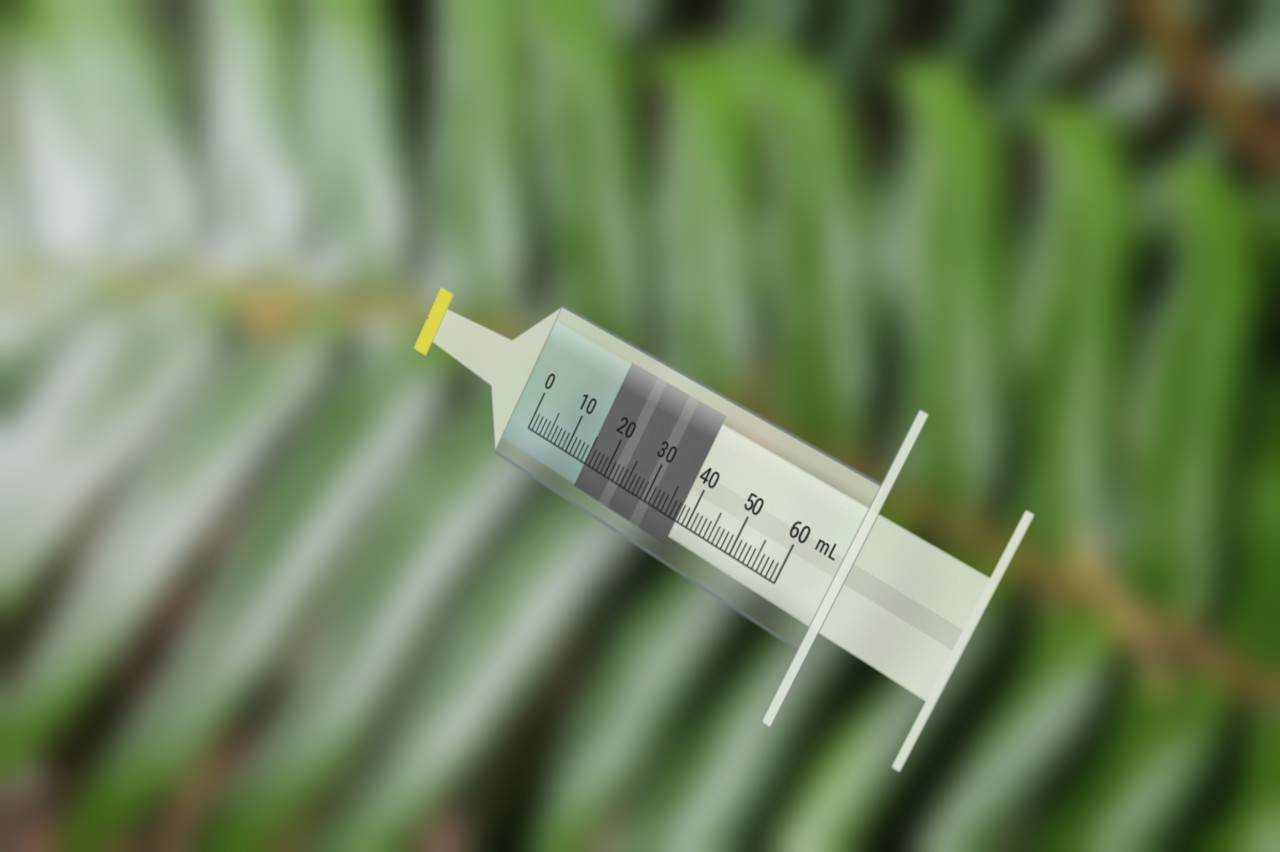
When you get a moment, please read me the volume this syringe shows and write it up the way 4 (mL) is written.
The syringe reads 15 (mL)
